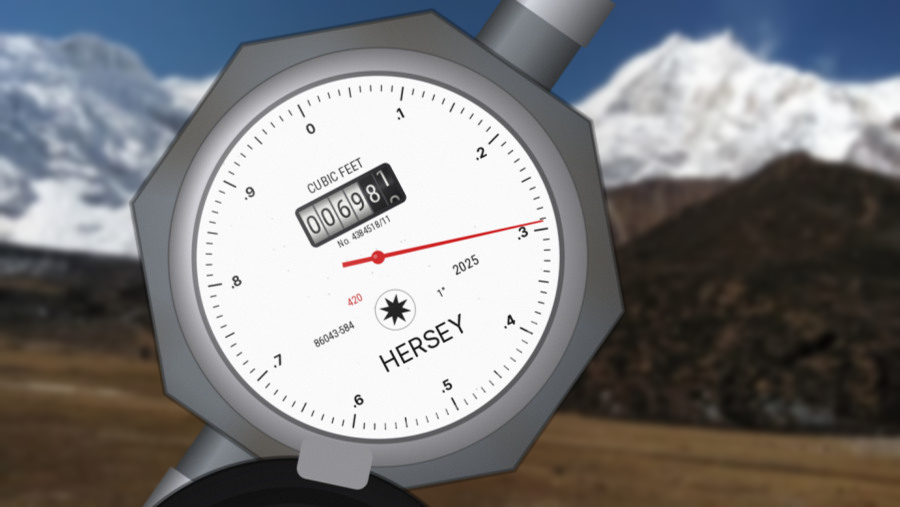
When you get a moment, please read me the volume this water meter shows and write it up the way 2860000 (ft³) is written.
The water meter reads 6981.29 (ft³)
